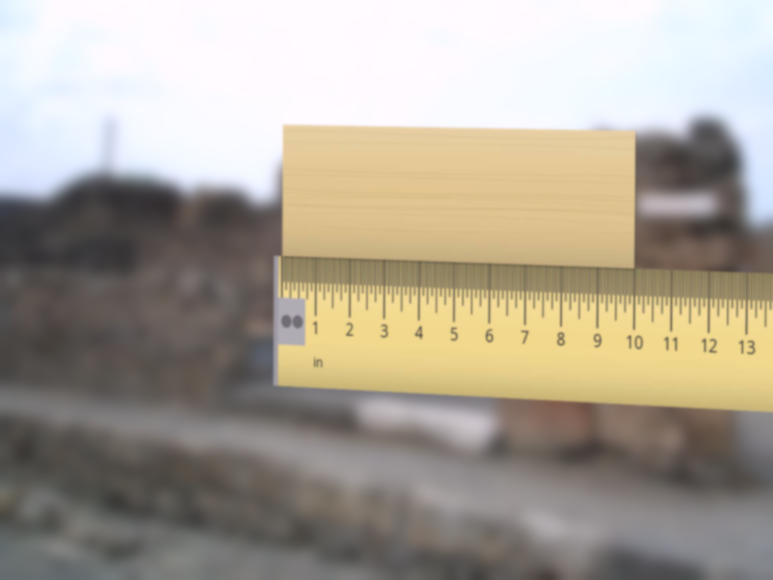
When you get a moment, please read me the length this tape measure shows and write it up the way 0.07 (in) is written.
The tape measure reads 10 (in)
